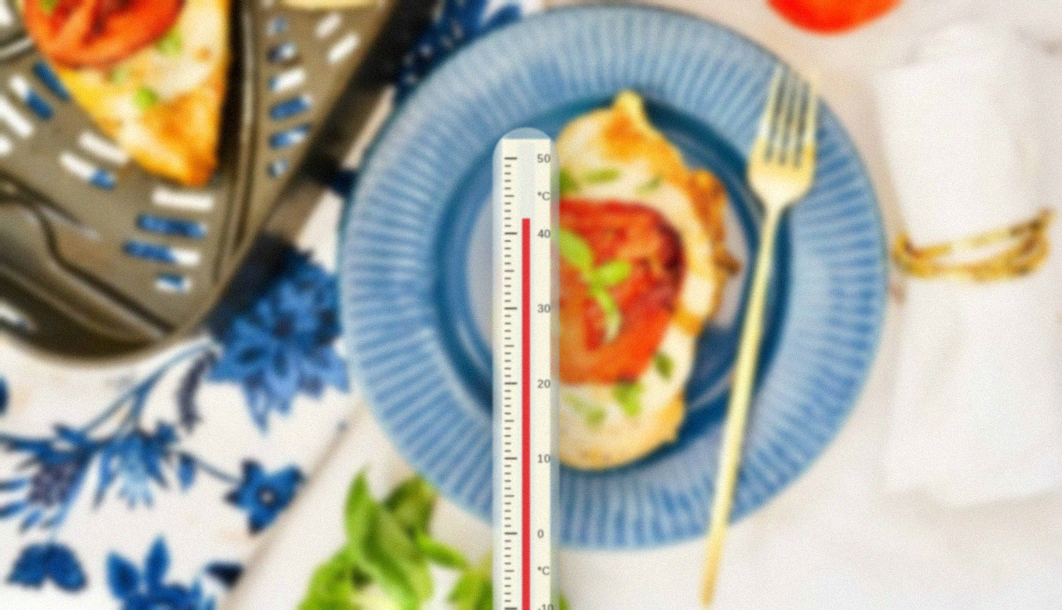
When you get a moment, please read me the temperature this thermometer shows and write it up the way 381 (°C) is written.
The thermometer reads 42 (°C)
